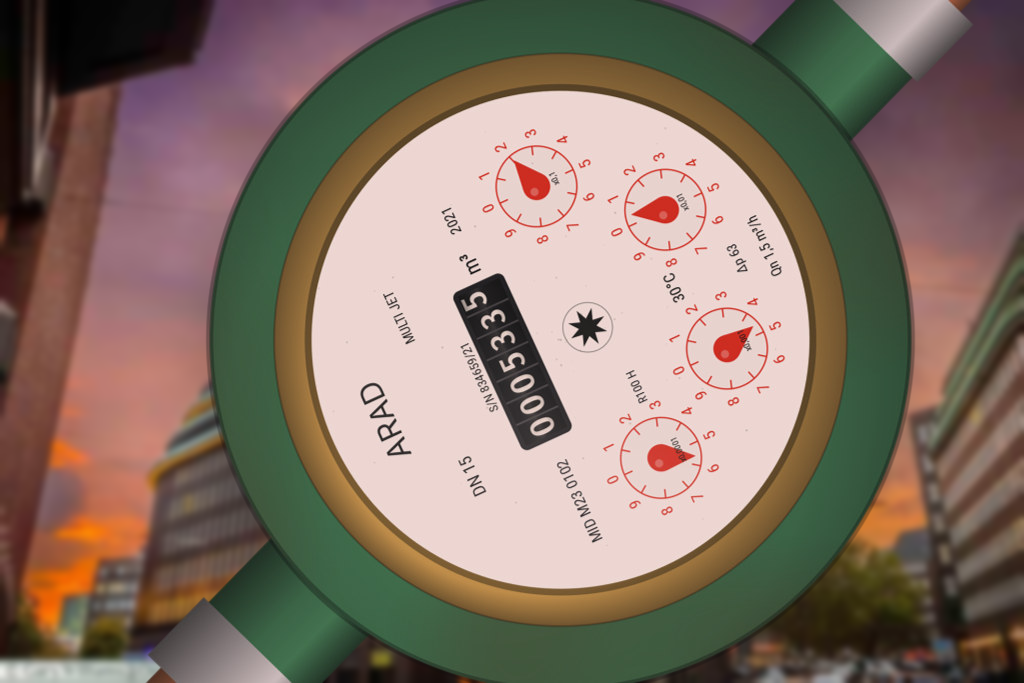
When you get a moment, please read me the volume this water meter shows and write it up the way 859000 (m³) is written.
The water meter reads 5335.2045 (m³)
